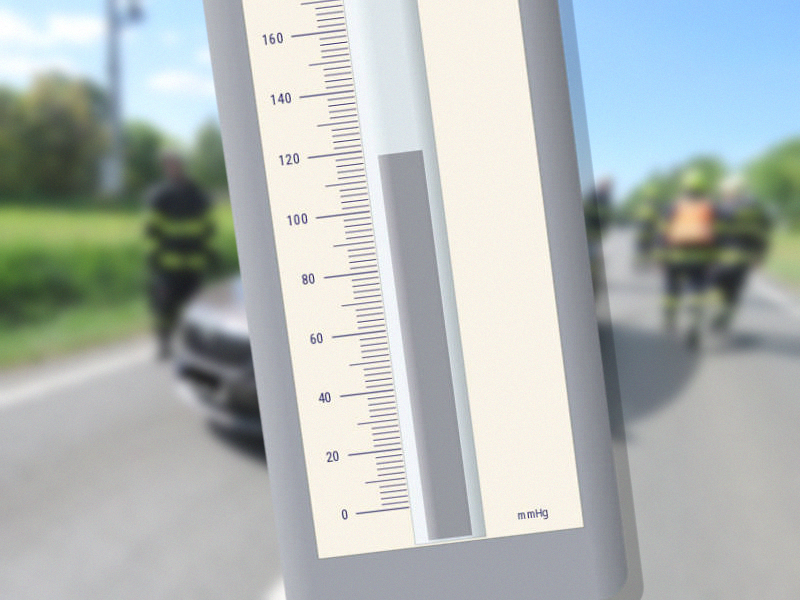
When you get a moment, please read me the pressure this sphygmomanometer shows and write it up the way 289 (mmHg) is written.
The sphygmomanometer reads 118 (mmHg)
